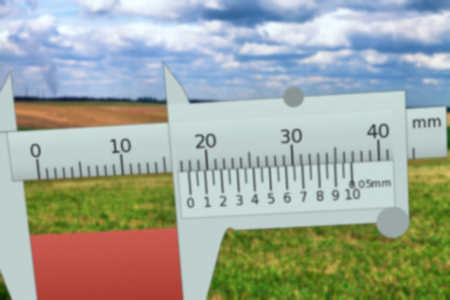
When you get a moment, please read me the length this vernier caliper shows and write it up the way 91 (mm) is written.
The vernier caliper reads 17.8 (mm)
